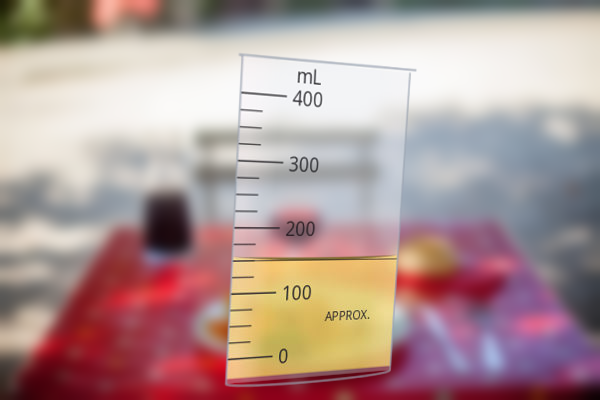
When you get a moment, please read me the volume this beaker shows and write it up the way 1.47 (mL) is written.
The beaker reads 150 (mL)
